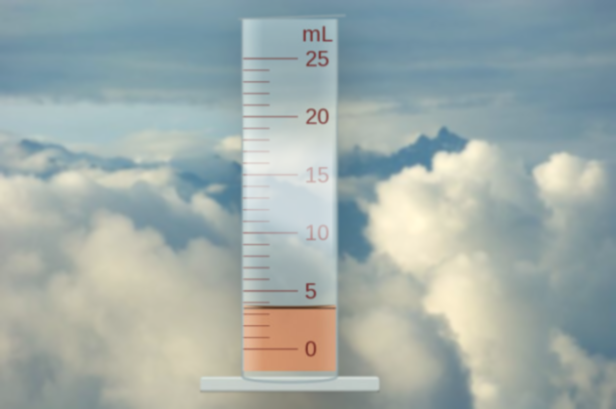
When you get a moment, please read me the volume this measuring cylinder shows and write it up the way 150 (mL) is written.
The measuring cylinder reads 3.5 (mL)
